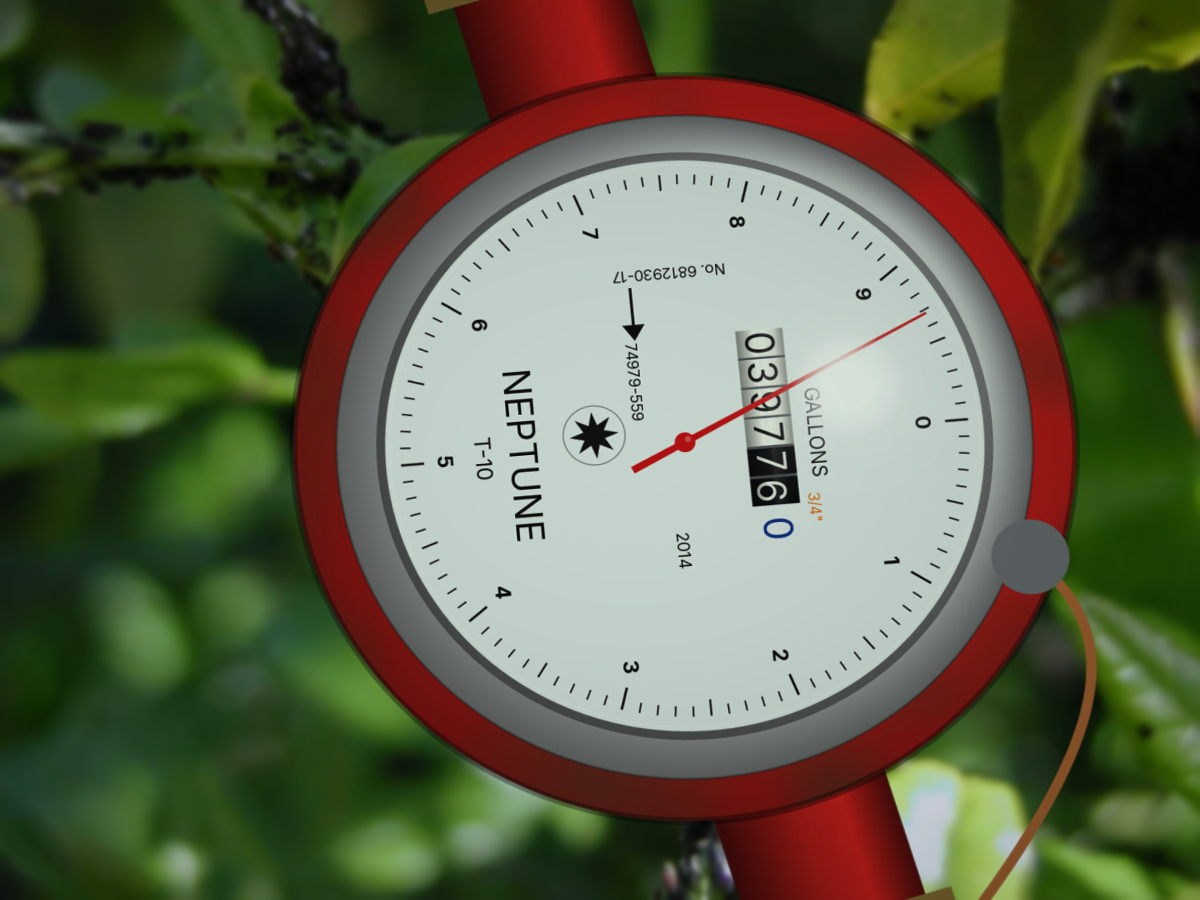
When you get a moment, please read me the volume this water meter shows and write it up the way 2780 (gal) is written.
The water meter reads 397759.3 (gal)
